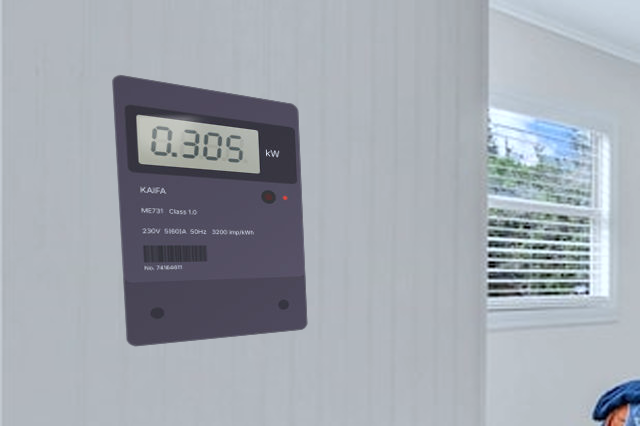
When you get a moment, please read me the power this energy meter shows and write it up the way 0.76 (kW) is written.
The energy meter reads 0.305 (kW)
